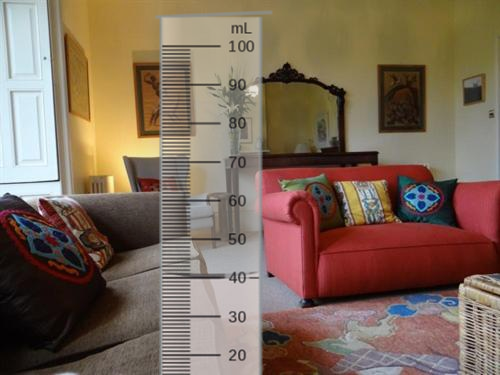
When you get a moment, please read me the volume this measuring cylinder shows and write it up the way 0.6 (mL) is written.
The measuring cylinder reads 40 (mL)
